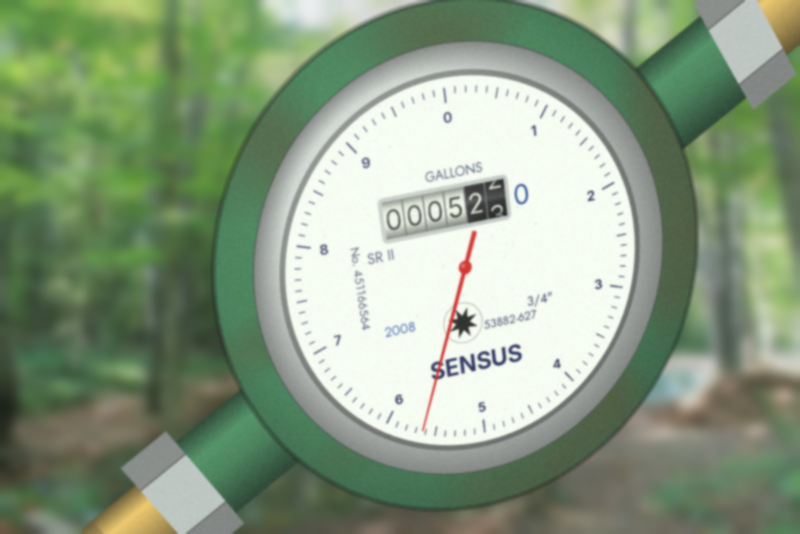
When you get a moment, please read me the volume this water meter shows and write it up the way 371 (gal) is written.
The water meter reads 5225.6 (gal)
